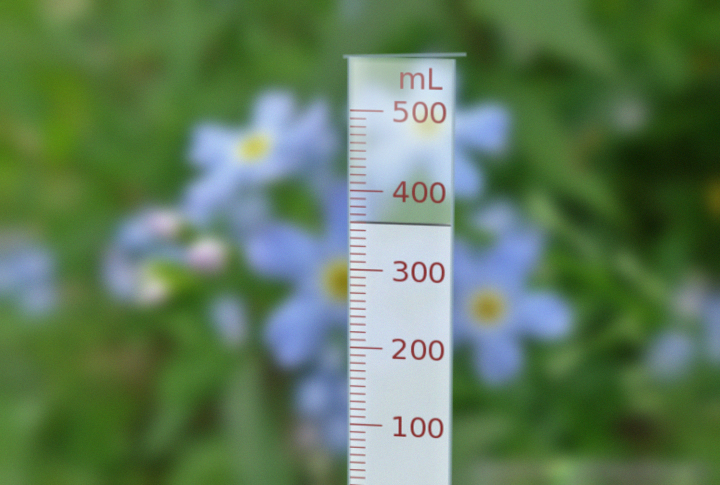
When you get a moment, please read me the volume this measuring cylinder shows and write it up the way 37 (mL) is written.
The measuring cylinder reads 360 (mL)
